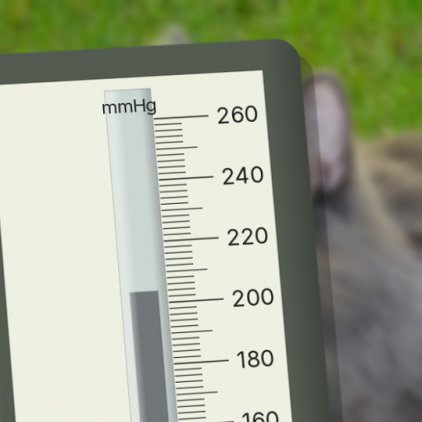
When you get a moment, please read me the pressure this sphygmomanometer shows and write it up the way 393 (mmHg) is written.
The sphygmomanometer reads 204 (mmHg)
